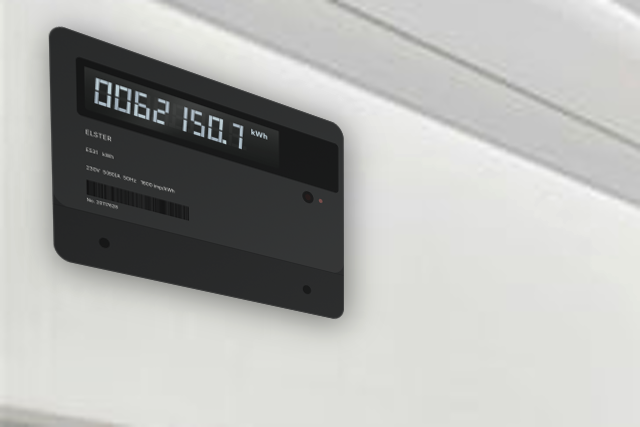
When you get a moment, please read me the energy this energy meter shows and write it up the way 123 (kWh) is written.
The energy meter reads 62150.7 (kWh)
